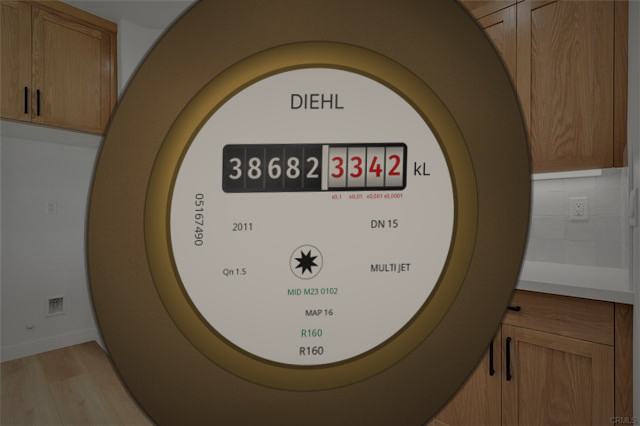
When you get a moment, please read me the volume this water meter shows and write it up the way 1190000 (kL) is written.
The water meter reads 38682.3342 (kL)
